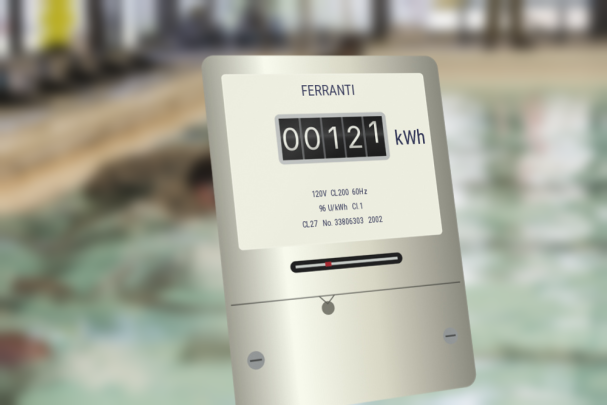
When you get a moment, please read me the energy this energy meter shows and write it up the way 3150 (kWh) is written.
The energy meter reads 121 (kWh)
